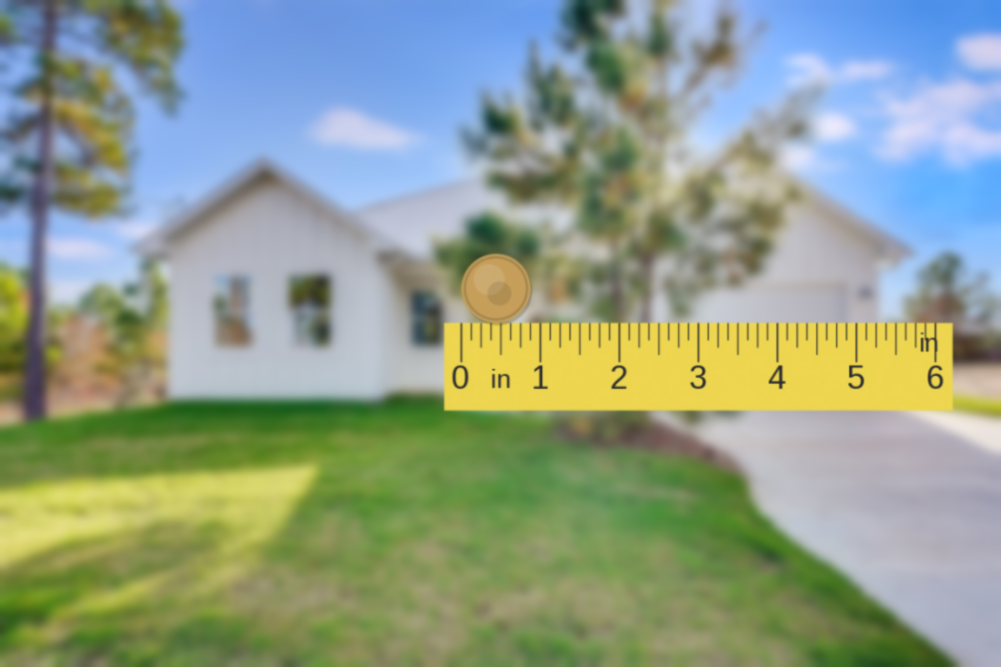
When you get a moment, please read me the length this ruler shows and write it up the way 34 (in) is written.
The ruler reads 0.875 (in)
